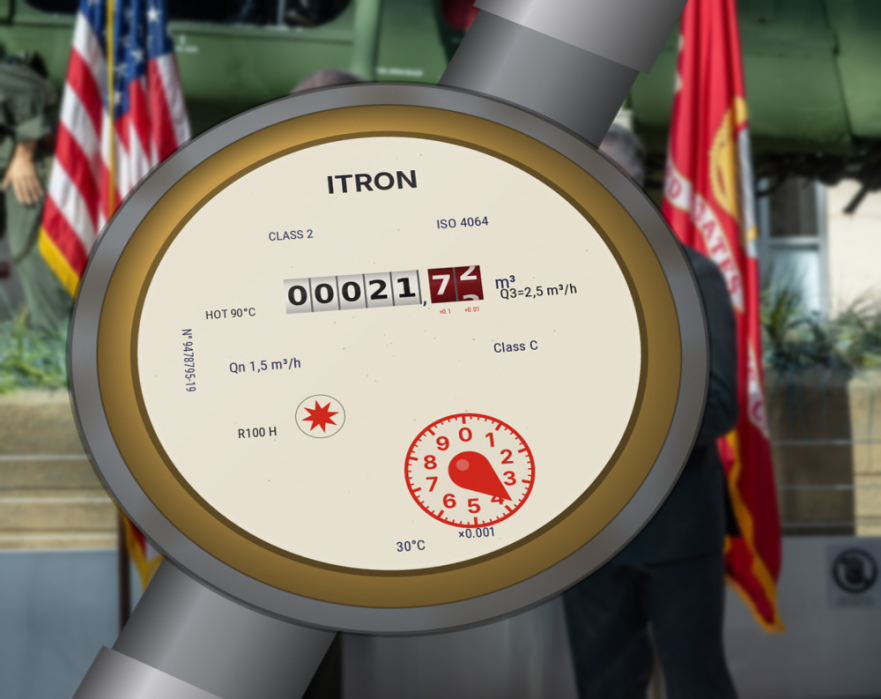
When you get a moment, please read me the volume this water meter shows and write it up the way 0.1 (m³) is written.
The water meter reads 21.723 (m³)
